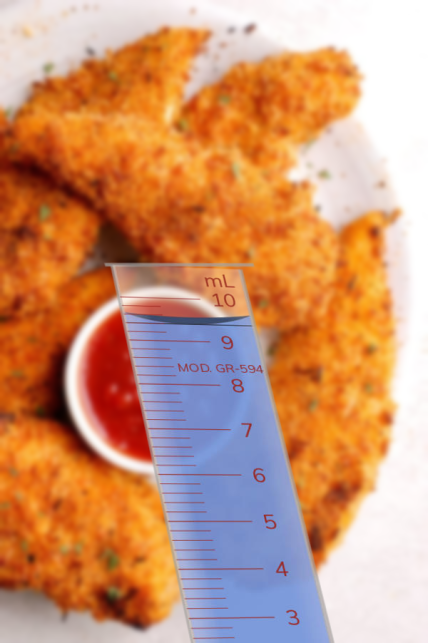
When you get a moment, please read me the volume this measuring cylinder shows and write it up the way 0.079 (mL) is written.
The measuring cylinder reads 9.4 (mL)
